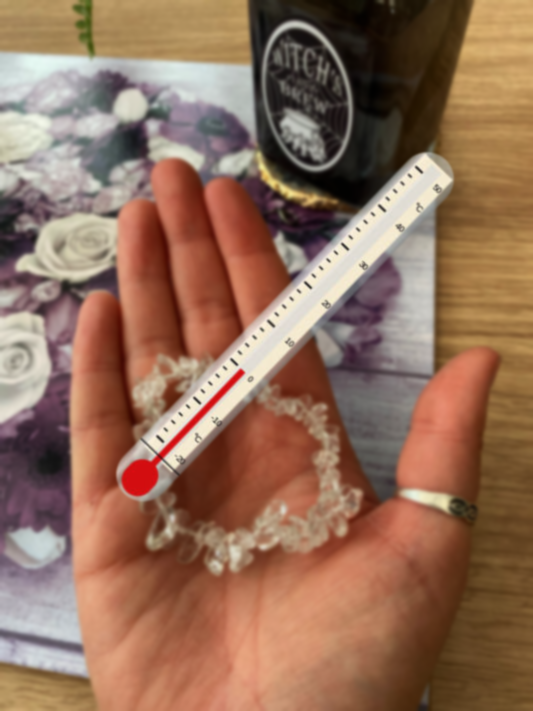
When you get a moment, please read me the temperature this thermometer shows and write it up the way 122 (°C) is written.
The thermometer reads 0 (°C)
